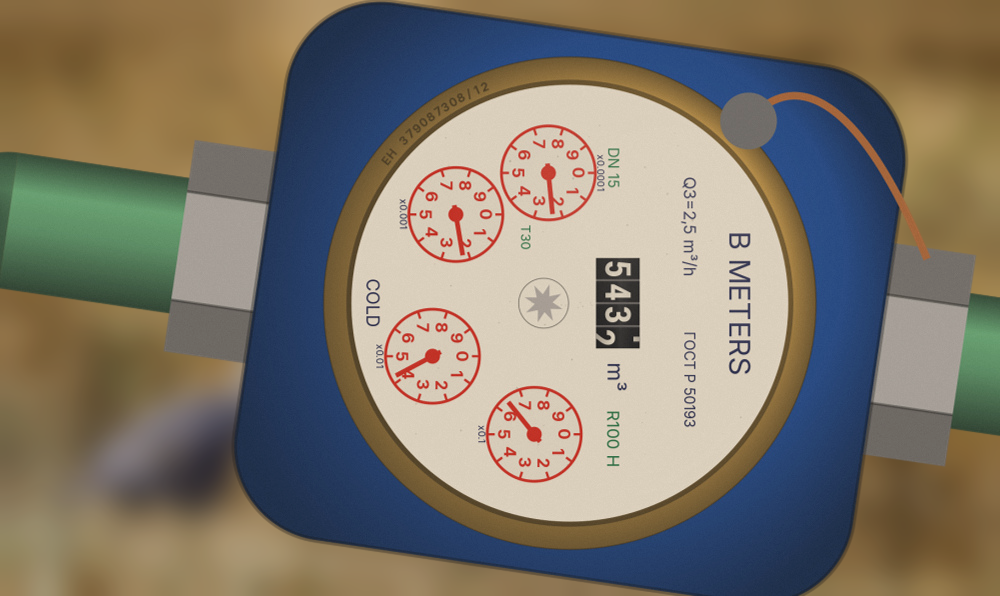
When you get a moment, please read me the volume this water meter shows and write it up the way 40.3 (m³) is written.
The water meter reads 5431.6422 (m³)
